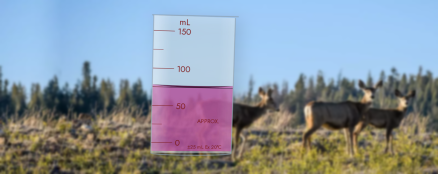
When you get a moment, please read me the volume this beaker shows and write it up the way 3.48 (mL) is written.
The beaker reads 75 (mL)
